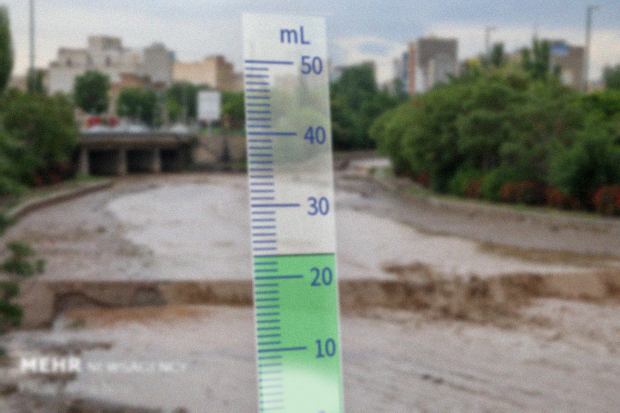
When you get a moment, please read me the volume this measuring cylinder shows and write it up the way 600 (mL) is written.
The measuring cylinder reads 23 (mL)
